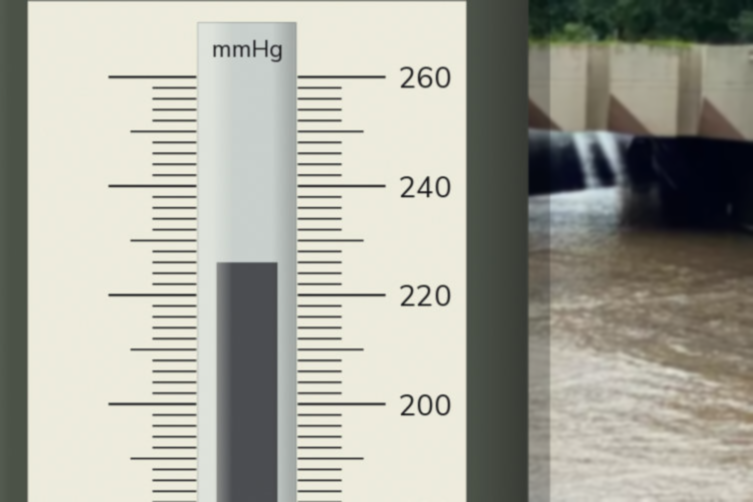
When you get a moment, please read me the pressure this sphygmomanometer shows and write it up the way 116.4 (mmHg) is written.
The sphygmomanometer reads 226 (mmHg)
